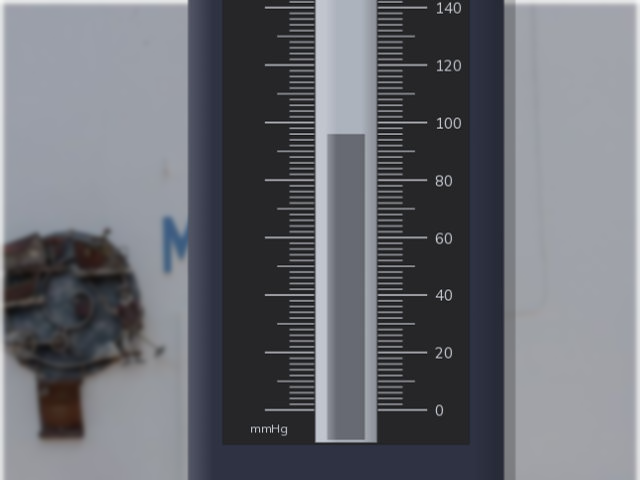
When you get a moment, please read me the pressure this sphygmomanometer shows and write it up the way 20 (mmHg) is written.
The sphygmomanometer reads 96 (mmHg)
